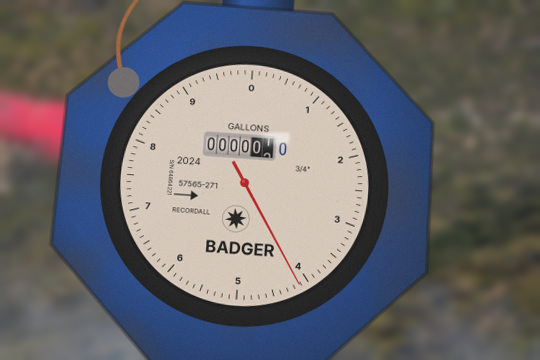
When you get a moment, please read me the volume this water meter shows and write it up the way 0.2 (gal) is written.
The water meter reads 14.1 (gal)
